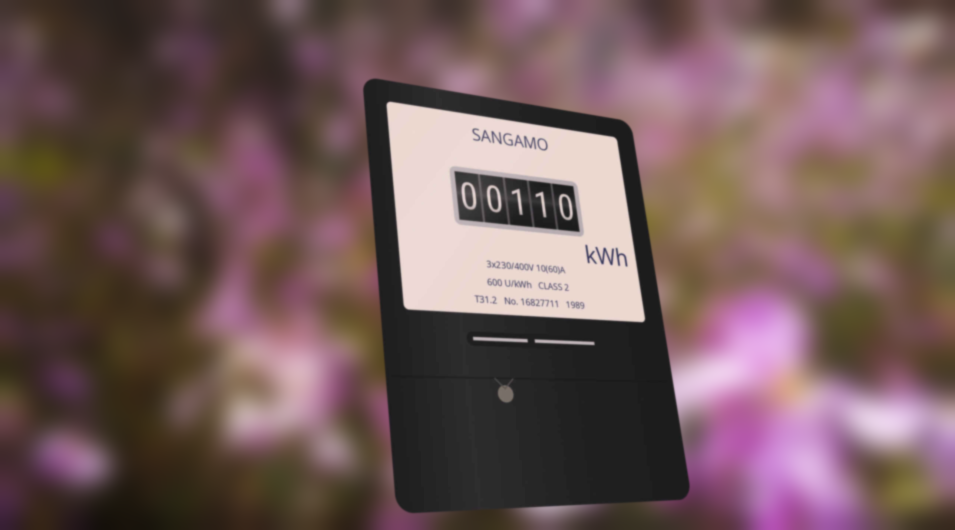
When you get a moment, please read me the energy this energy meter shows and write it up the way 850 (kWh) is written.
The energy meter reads 110 (kWh)
